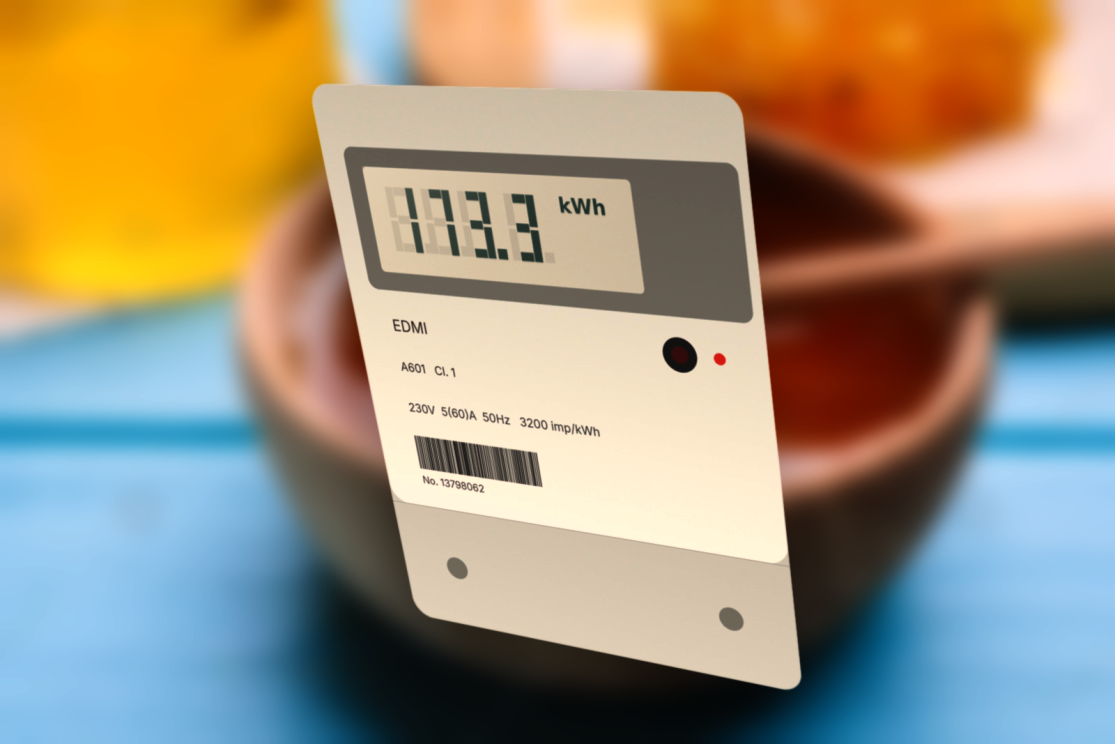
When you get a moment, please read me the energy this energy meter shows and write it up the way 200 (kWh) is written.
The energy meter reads 173.3 (kWh)
